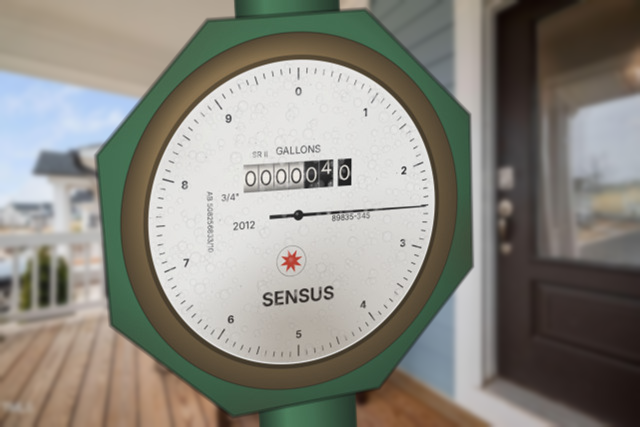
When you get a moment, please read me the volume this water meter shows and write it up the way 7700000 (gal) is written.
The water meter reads 42.5 (gal)
